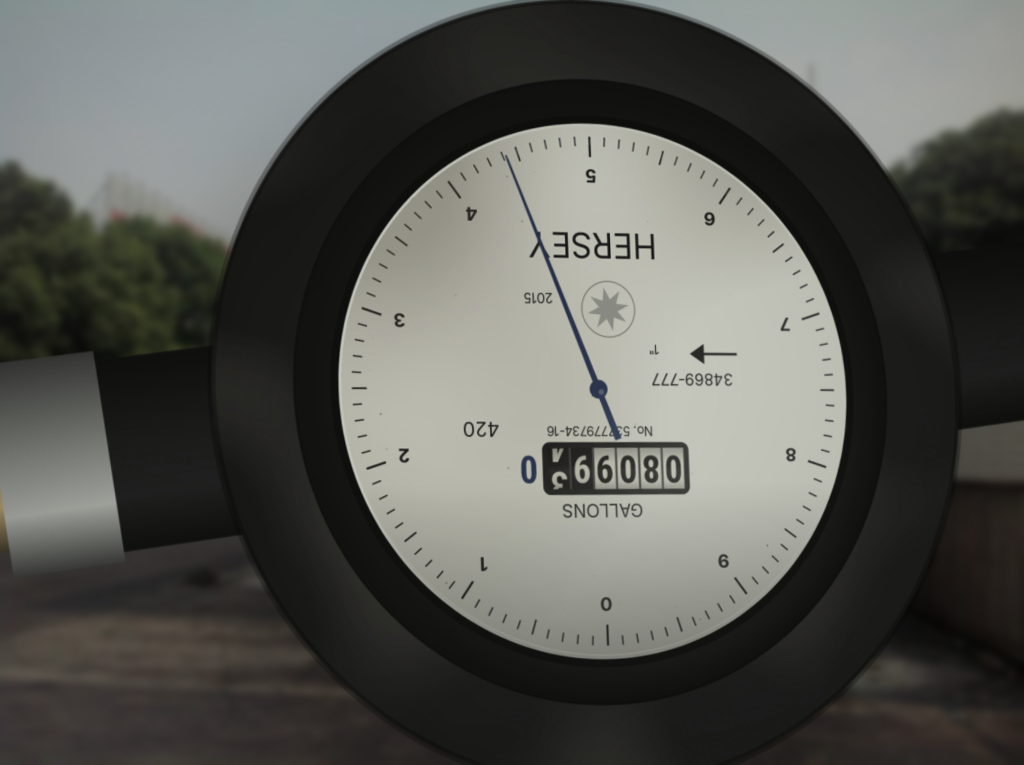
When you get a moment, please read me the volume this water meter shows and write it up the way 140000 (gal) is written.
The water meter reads 809934.4 (gal)
